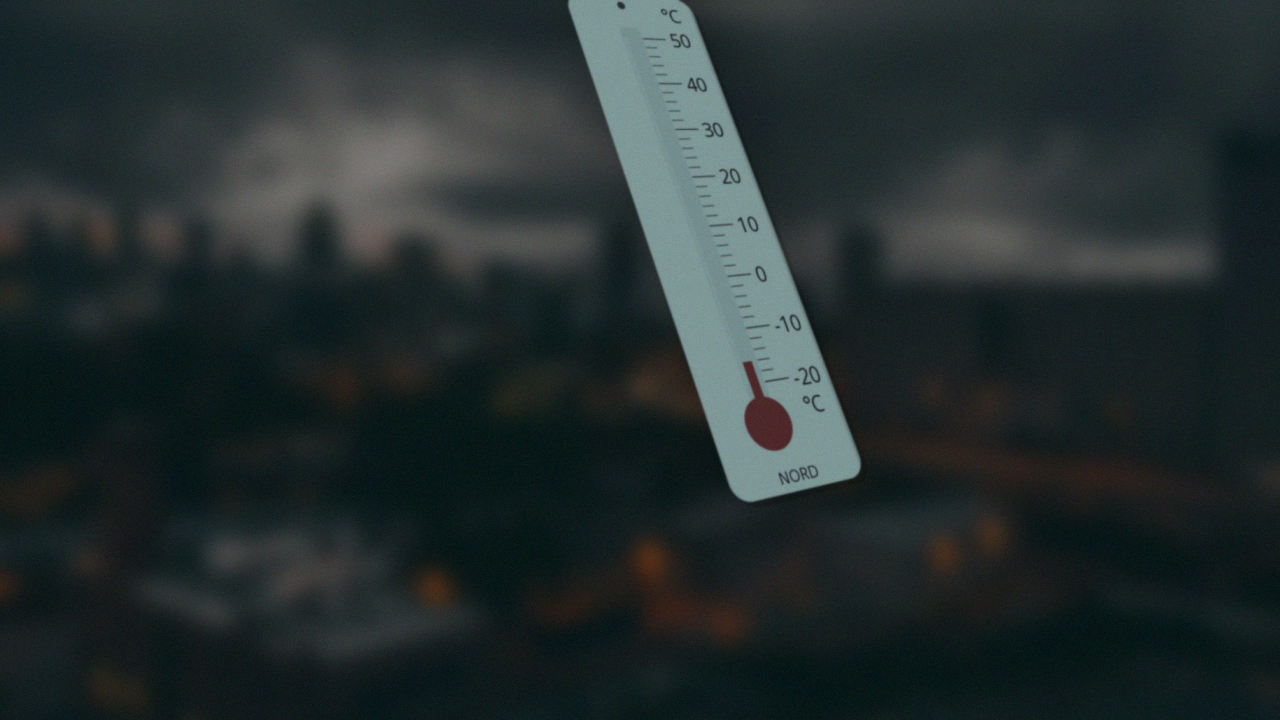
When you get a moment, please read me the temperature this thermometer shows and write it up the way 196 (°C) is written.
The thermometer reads -16 (°C)
